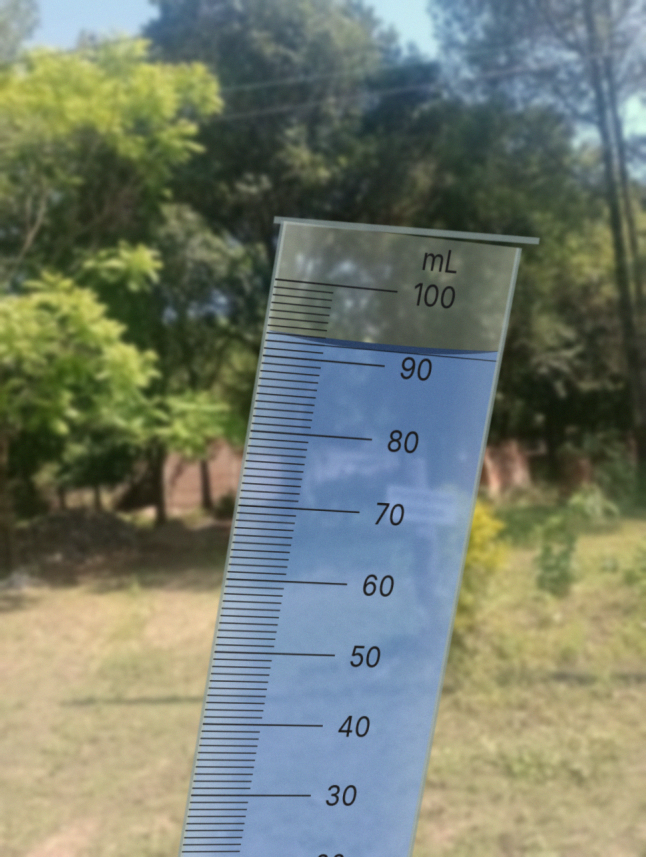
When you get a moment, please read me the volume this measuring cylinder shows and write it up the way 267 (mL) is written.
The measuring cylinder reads 92 (mL)
